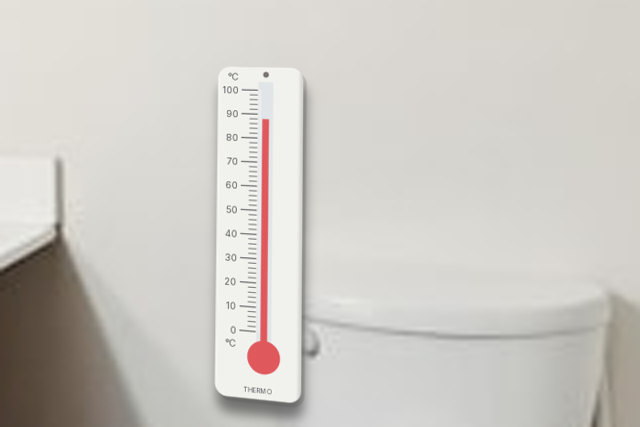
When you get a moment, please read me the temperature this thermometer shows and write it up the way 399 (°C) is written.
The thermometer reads 88 (°C)
